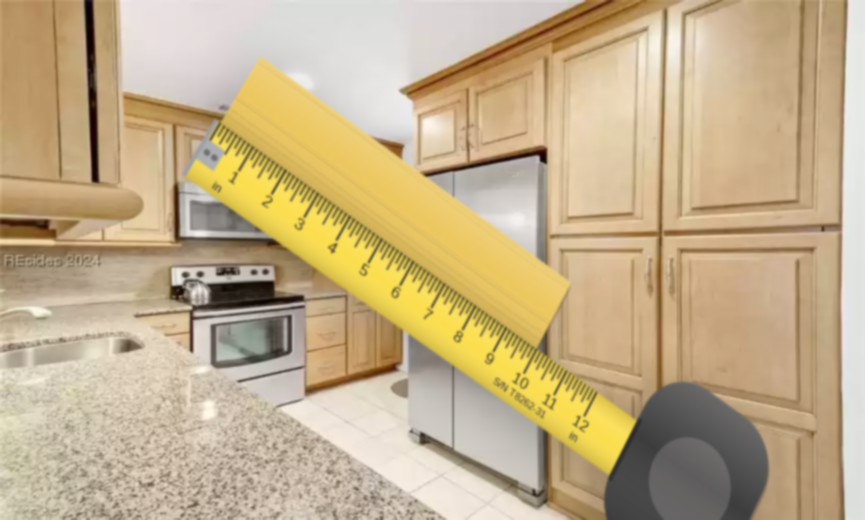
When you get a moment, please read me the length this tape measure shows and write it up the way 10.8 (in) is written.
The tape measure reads 10 (in)
